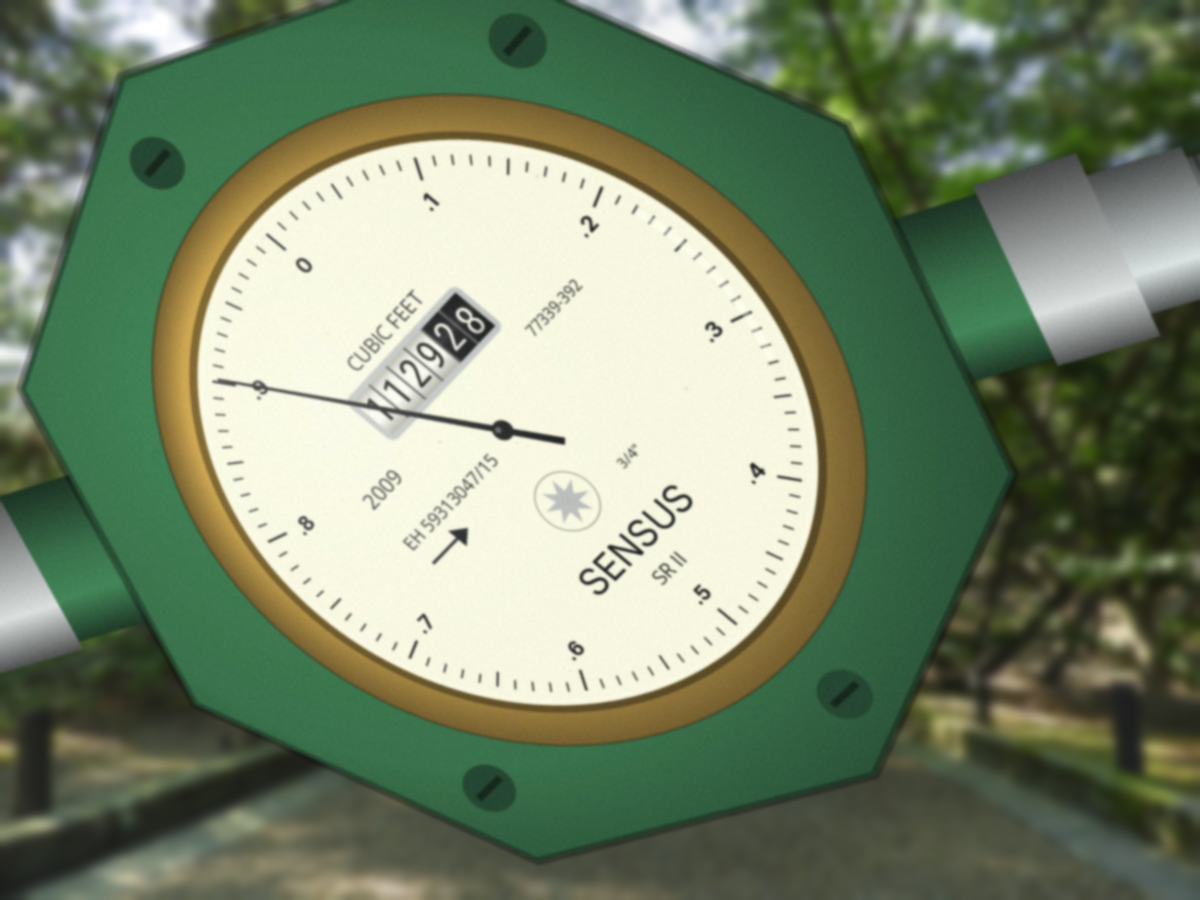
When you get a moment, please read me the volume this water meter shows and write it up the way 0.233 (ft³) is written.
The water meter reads 112927.90 (ft³)
